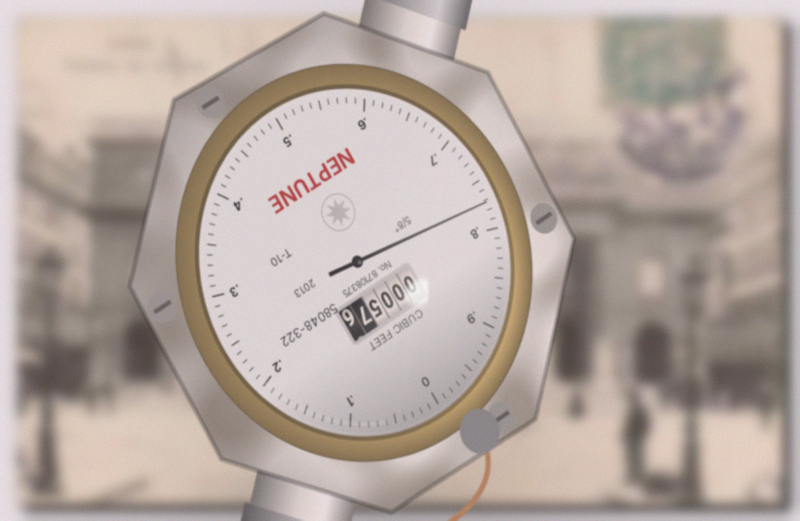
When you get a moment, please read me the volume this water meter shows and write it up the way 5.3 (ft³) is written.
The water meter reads 575.77 (ft³)
